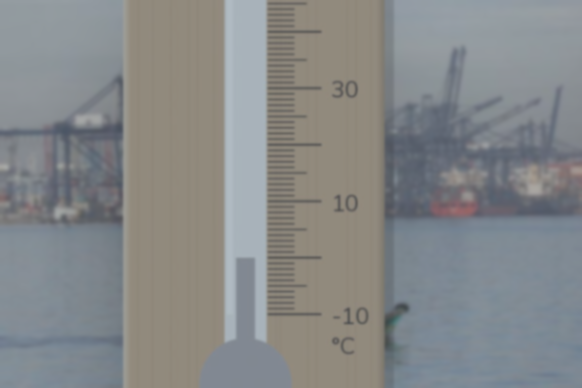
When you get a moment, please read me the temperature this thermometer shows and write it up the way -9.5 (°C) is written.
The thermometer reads 0 (°C)
